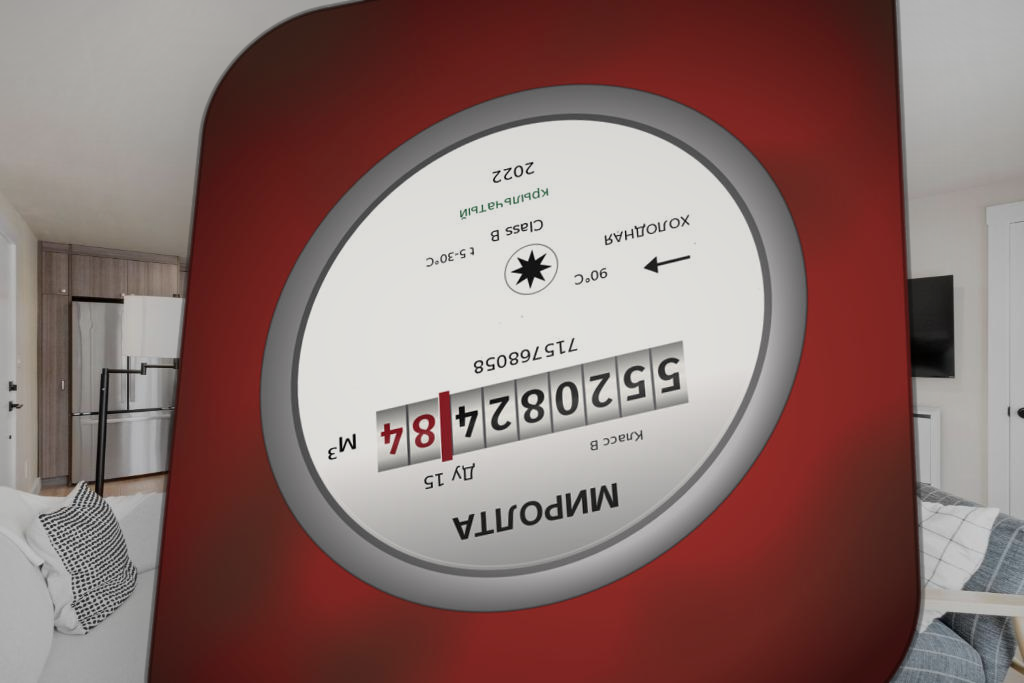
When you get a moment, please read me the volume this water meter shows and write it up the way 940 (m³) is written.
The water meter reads 5520824.84 (m³)
